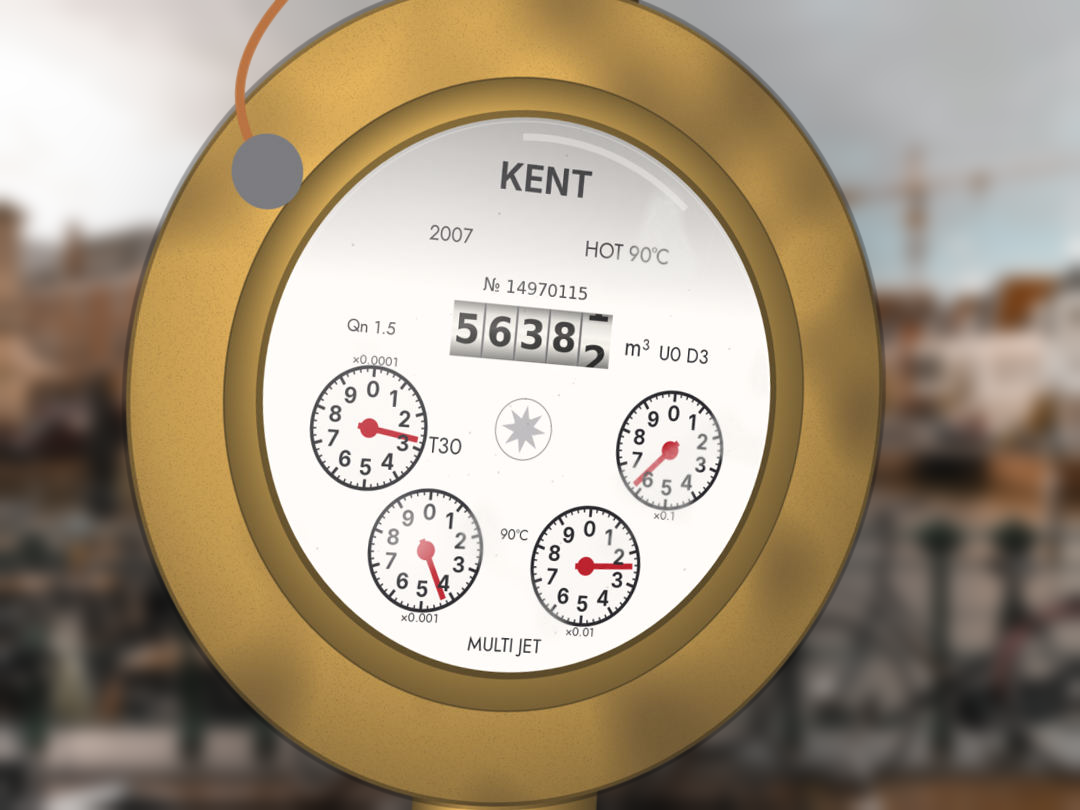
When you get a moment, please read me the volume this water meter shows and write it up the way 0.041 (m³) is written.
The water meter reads 56381.6242 (m³)
